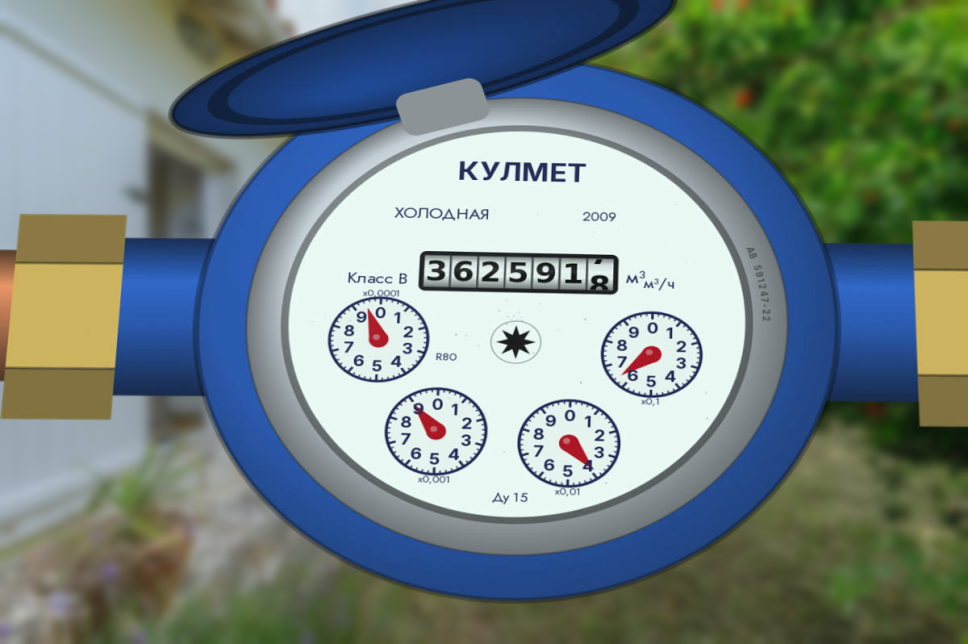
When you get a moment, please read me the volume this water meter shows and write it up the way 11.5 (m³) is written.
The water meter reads 3625917.6389 (m³)
